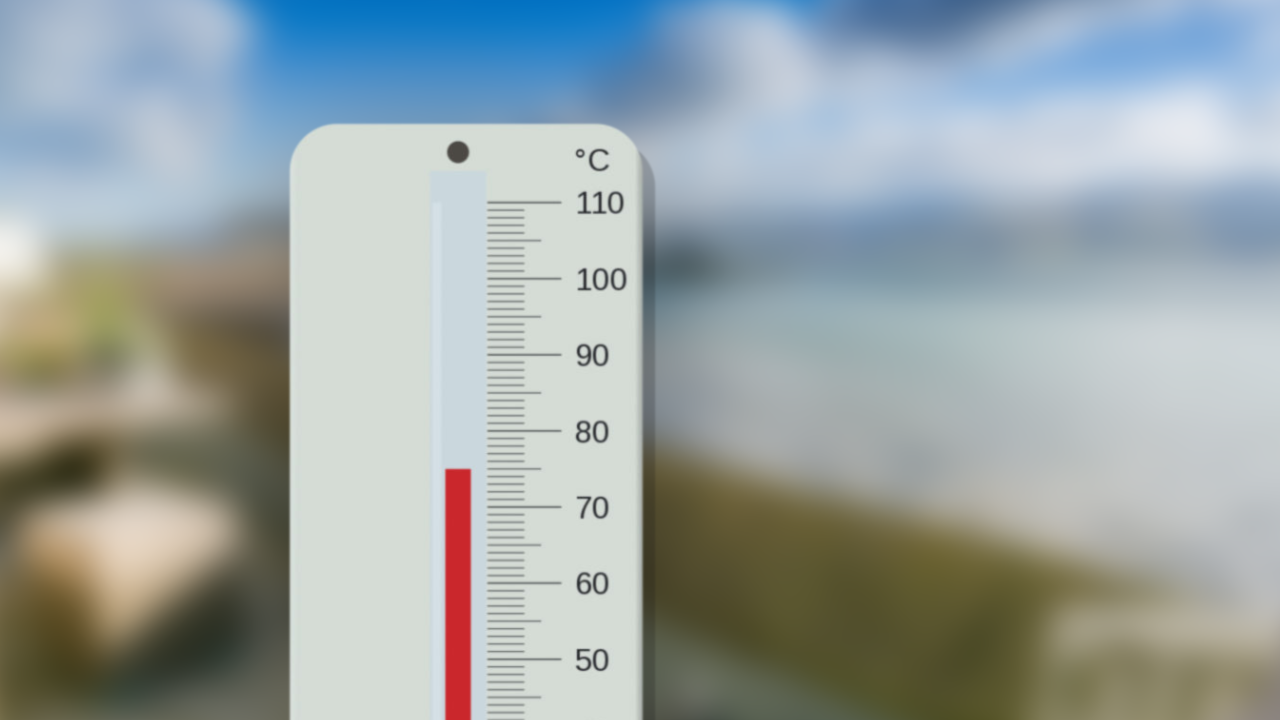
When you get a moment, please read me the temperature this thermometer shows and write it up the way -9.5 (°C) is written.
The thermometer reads 75 (°C)
